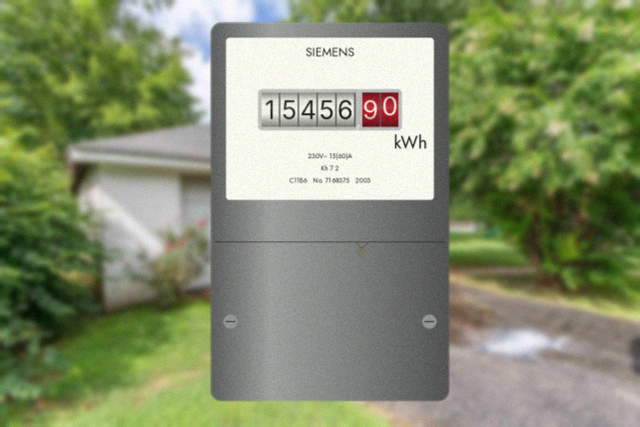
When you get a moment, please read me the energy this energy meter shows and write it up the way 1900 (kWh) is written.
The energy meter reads 15456.90 (kWh)
